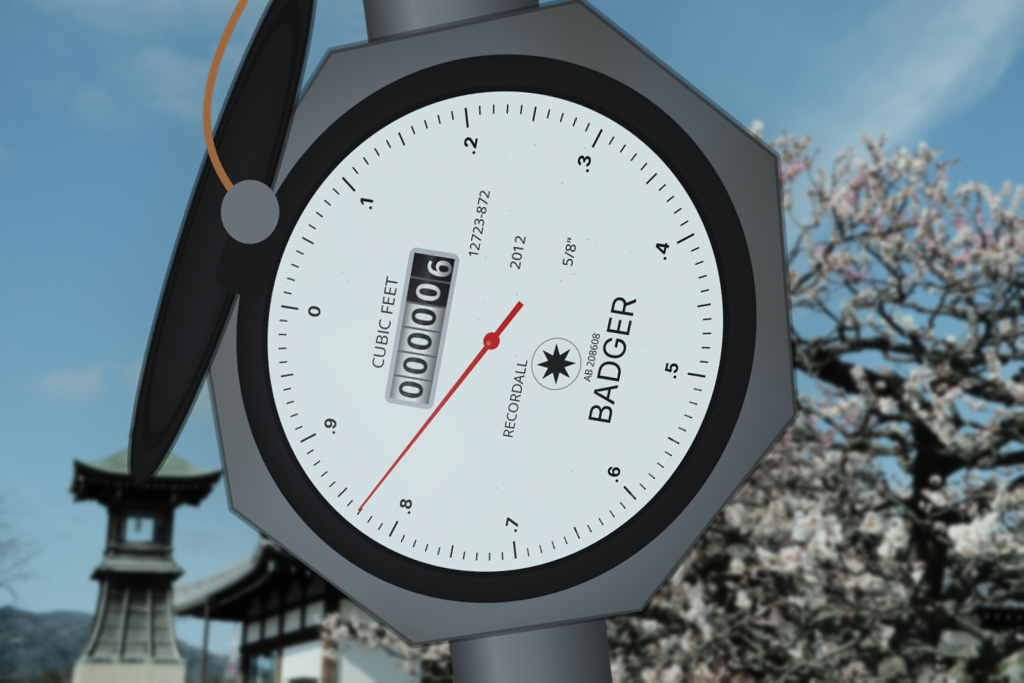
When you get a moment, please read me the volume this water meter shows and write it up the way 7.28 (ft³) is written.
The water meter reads 5.83 (ft³)
